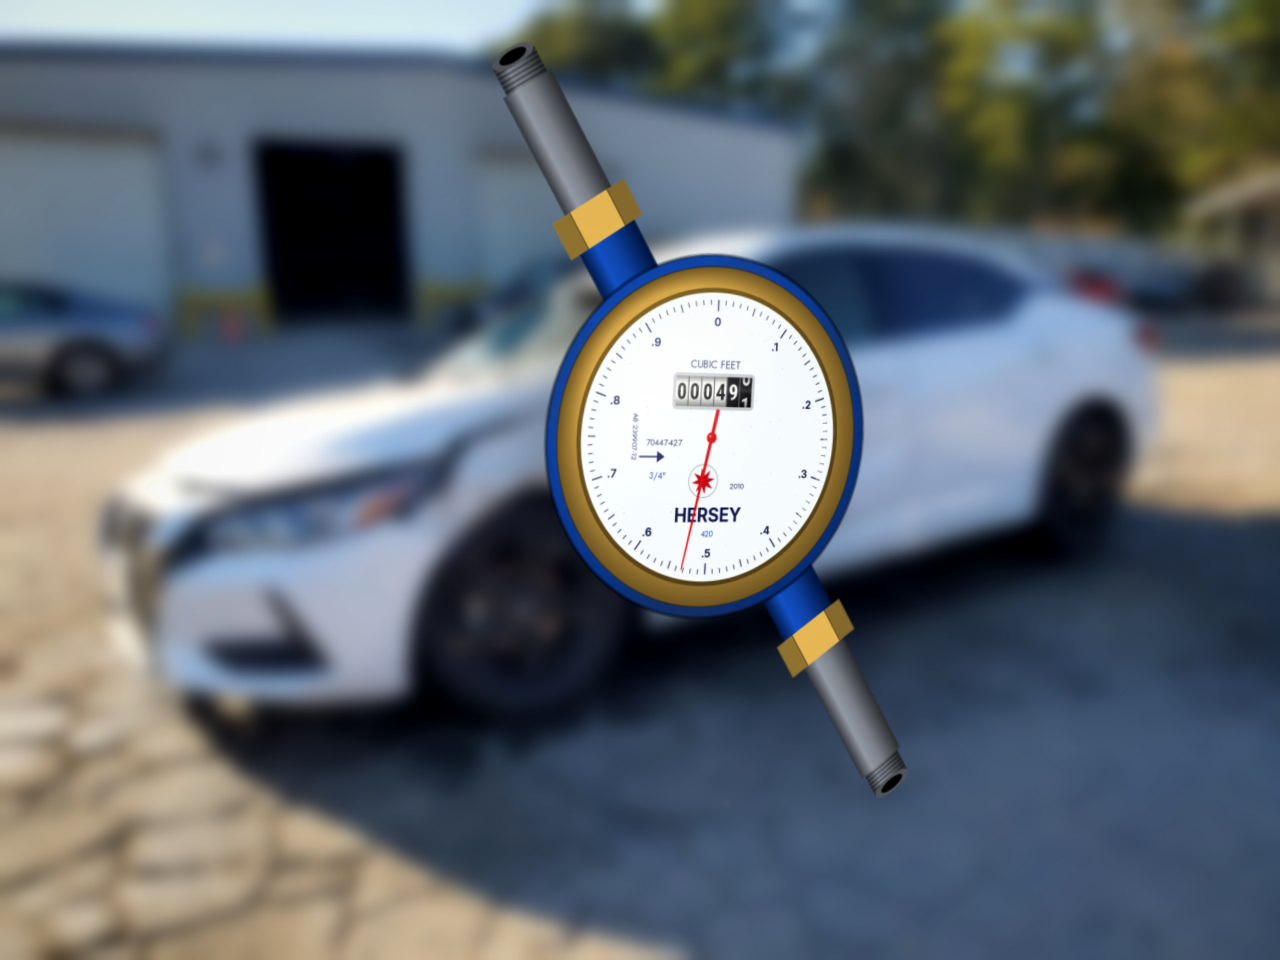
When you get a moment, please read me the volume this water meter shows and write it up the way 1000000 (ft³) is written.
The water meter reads 490.53 (ft³)
